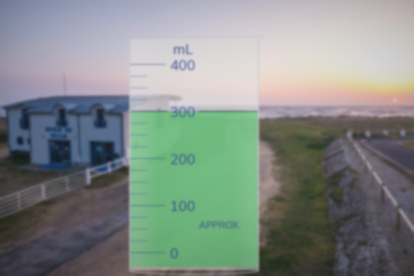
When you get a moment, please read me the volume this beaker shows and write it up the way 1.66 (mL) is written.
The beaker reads 300 (mL)
